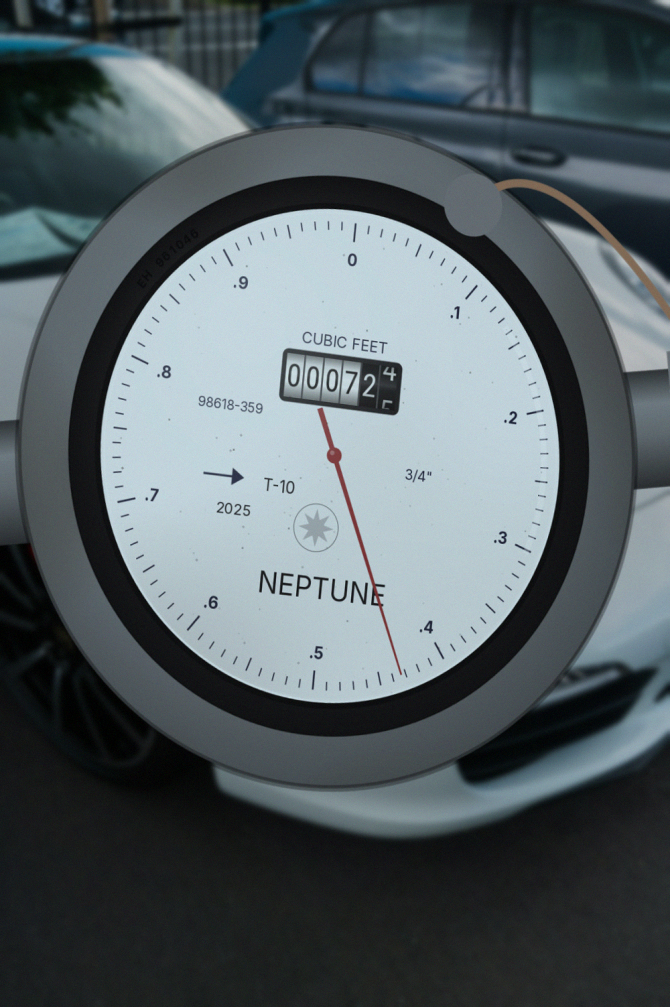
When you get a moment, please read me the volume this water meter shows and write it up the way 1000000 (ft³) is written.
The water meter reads 724.43 (ft³)
